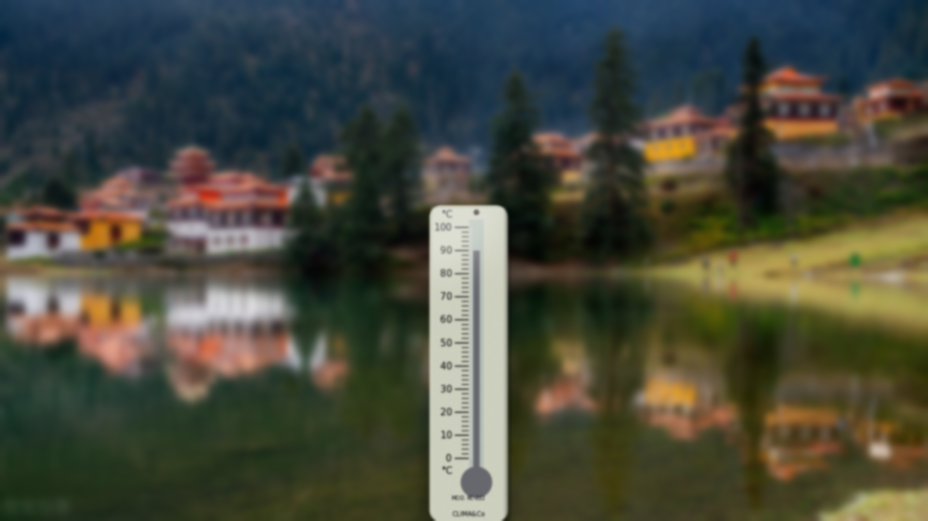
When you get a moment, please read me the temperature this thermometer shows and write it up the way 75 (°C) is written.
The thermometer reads 90 (°C)
